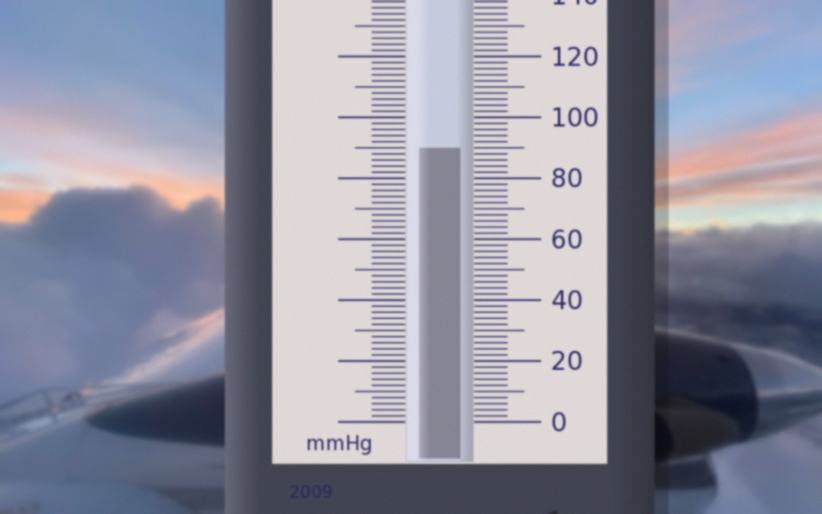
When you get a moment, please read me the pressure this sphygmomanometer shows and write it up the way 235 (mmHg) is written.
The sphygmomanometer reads 90 (mmHg)
